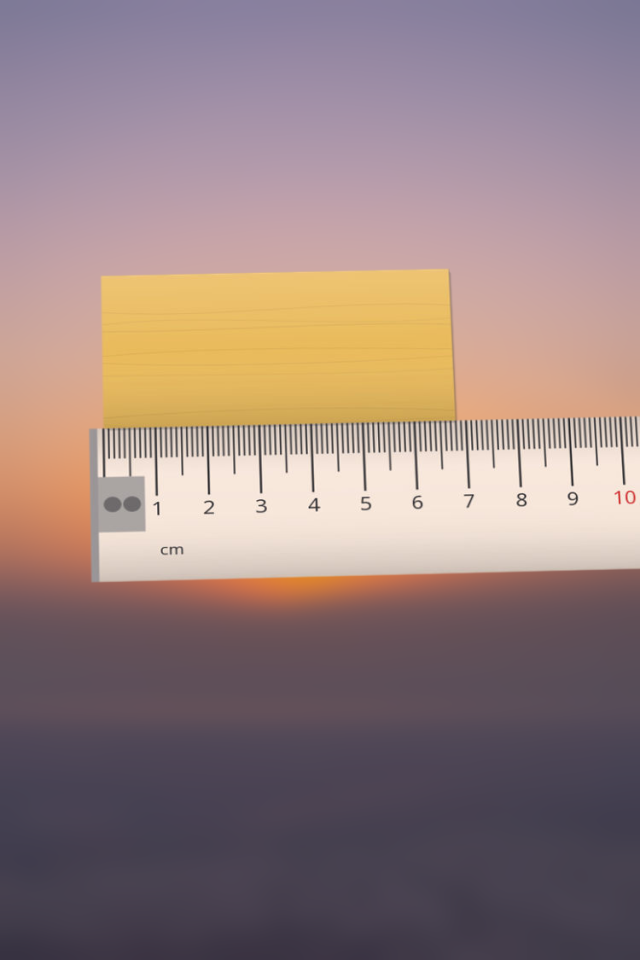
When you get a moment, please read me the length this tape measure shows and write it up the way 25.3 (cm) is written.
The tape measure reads 6.8 (cm)
